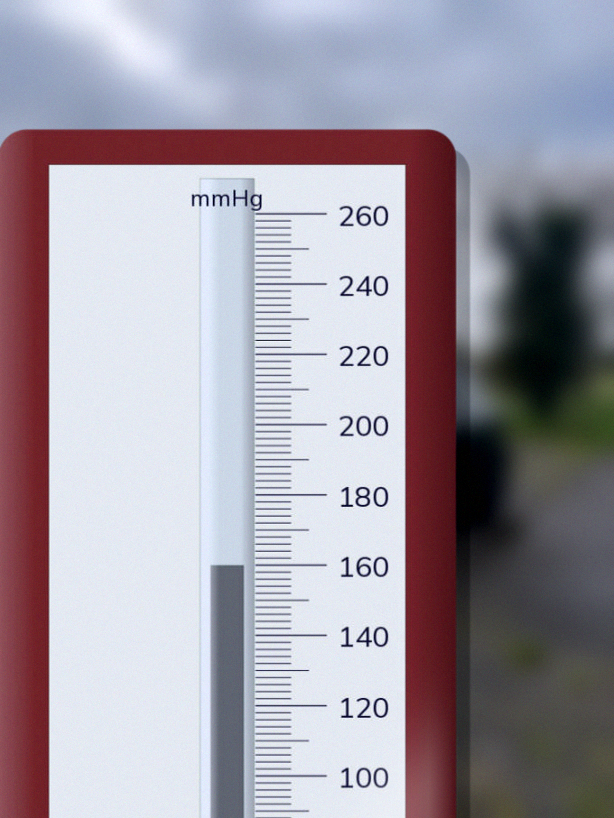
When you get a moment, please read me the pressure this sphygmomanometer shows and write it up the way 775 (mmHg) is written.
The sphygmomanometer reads 160 (mmHg)
